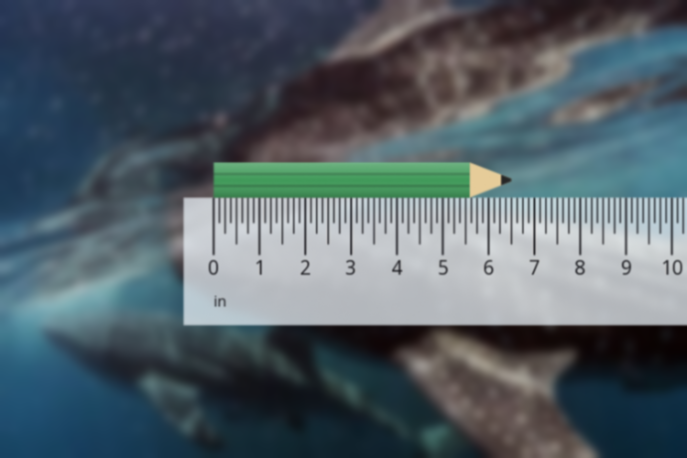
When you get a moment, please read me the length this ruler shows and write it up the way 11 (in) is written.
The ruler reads 6.5 (in)
